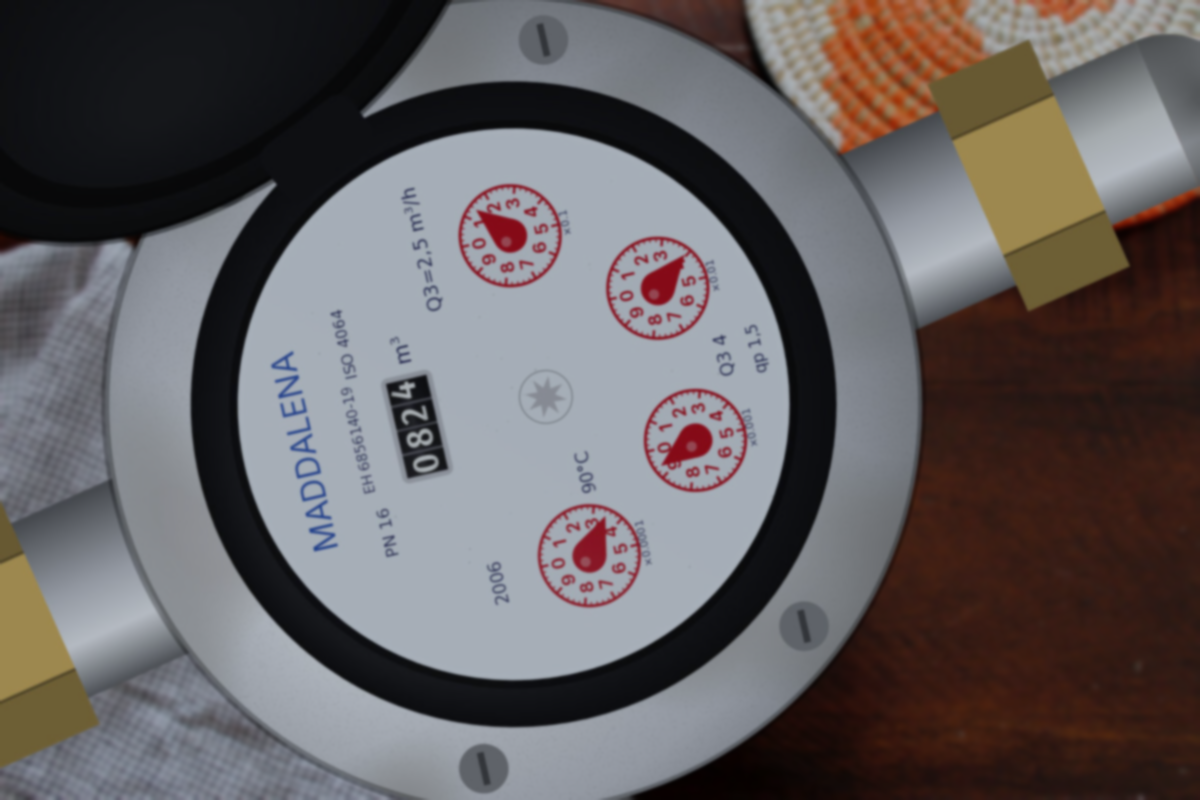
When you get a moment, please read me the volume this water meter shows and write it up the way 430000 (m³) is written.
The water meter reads 824.1393 (m³)
